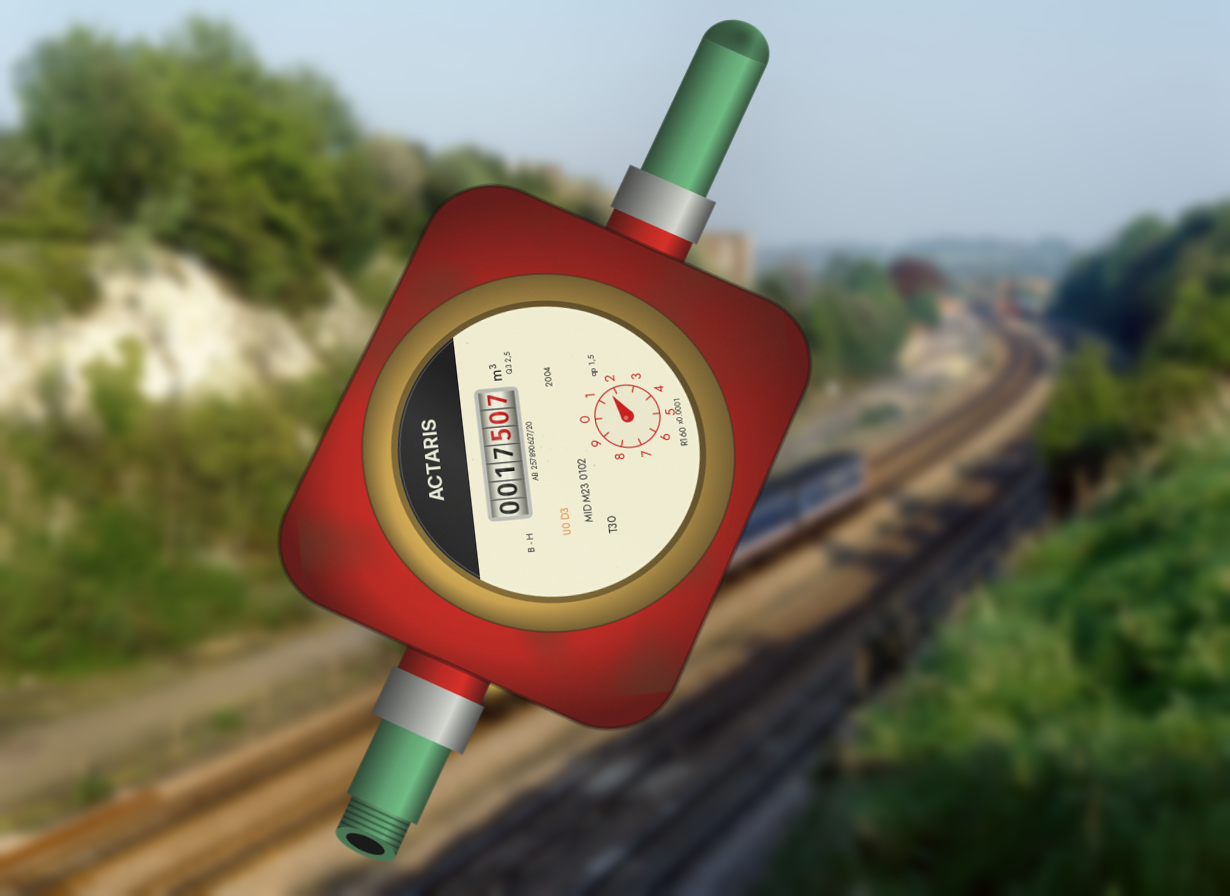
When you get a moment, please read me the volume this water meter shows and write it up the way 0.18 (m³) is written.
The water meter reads 17.5071 (m³)
